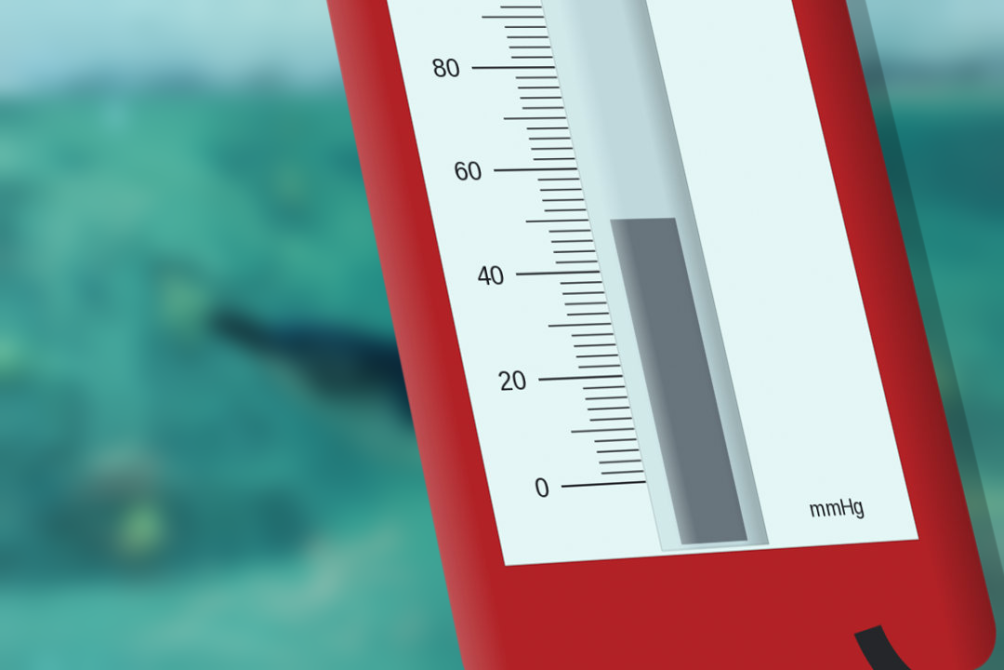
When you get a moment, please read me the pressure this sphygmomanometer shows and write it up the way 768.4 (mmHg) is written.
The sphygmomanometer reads 50 (mmHg)
